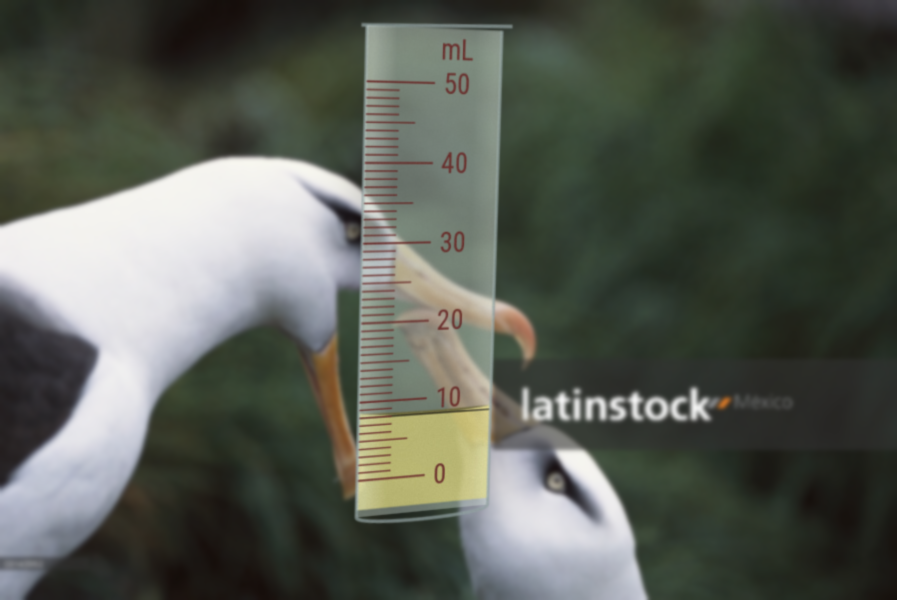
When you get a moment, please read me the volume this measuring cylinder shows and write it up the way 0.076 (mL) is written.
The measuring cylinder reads 8 (mL)
